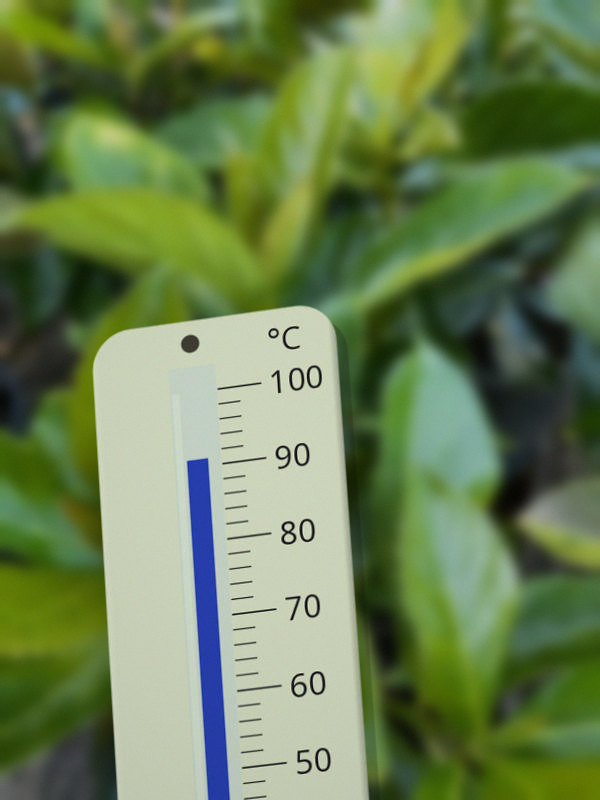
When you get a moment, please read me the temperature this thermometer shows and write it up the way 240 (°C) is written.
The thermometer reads 91 (°C)
